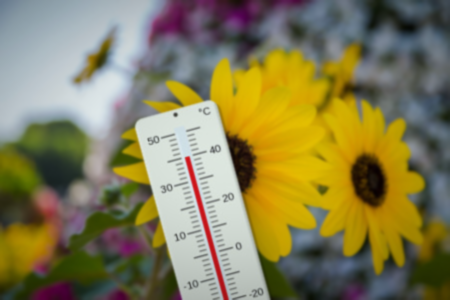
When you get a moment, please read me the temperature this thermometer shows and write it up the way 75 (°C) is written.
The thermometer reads 40 (°C)
